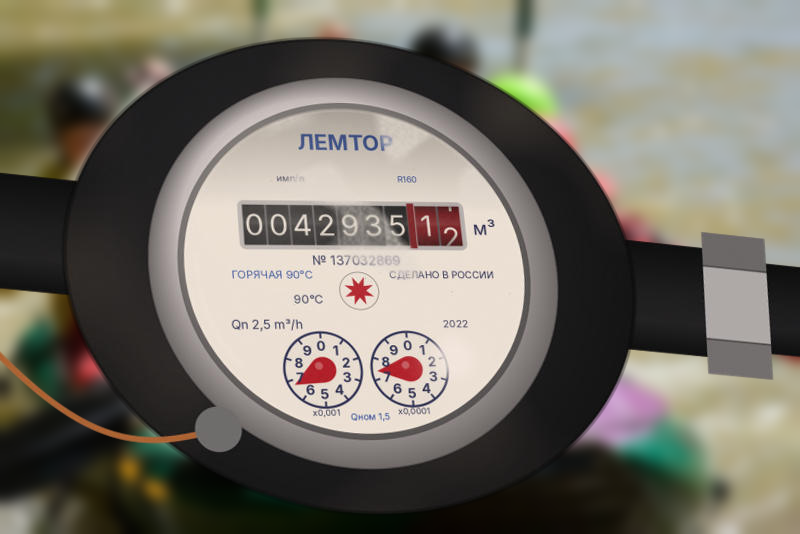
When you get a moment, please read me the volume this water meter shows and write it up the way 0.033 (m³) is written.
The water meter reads 42935.1167 (m³)
